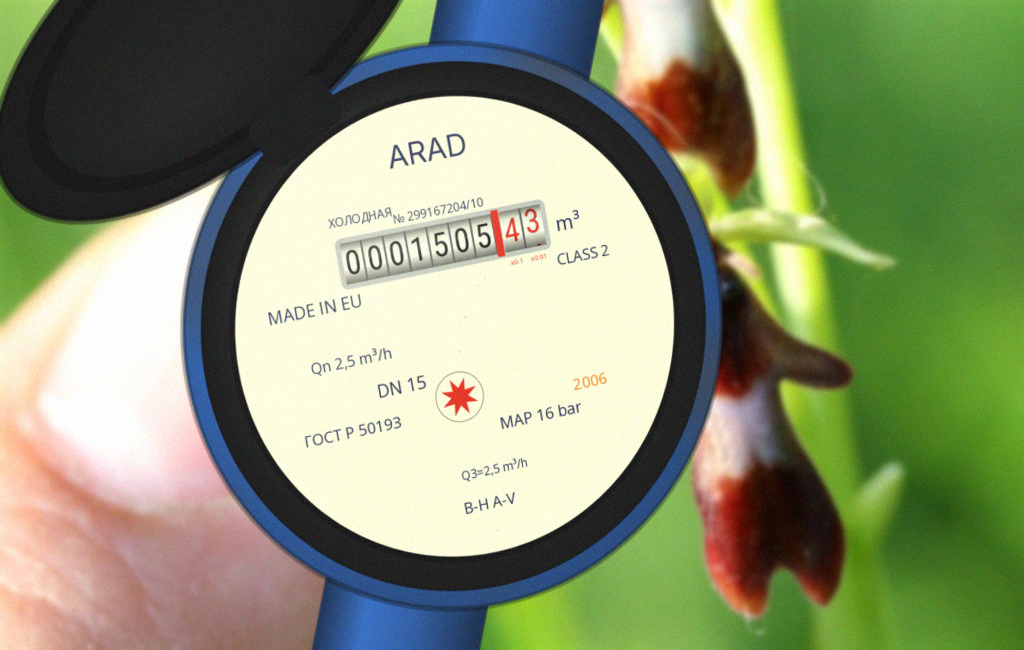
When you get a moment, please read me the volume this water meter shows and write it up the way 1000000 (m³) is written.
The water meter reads 1505.43 (m³)
